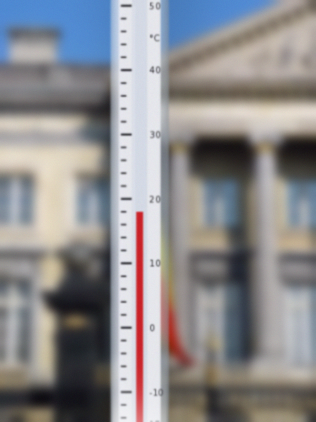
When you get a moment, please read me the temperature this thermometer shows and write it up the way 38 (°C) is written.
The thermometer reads 18 (°C)
